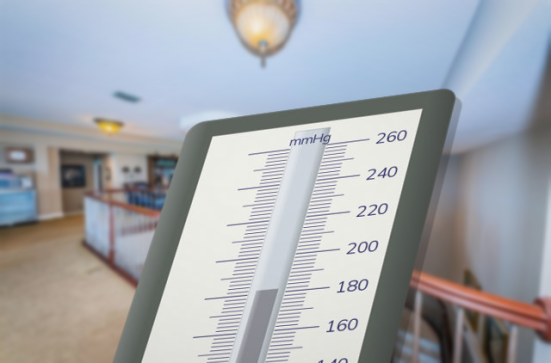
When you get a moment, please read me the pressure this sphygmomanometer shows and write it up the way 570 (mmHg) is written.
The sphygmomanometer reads 182 (mmHg)
